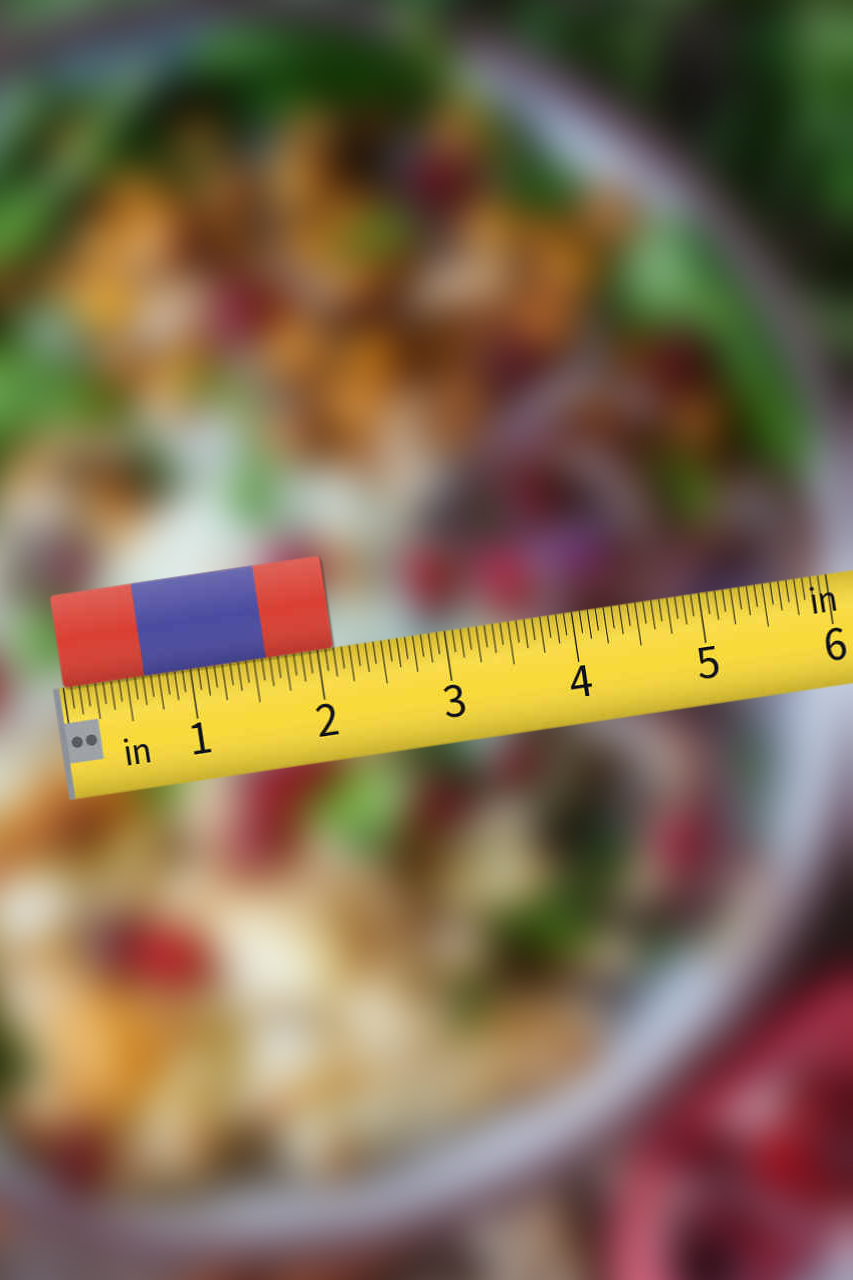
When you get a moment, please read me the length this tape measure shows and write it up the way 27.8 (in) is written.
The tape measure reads 2.125 (in)
